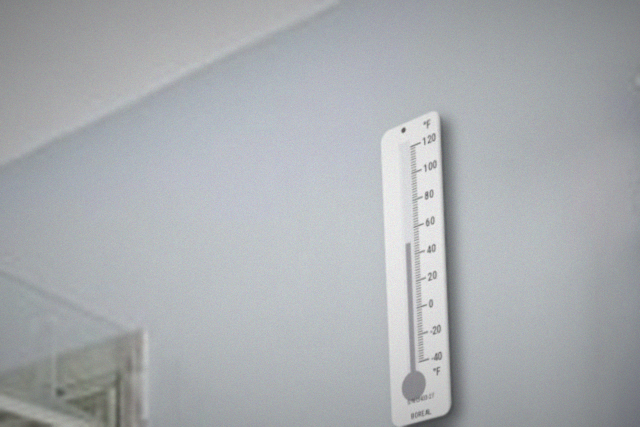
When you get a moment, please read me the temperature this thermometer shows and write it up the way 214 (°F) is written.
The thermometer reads 50 (°F)
